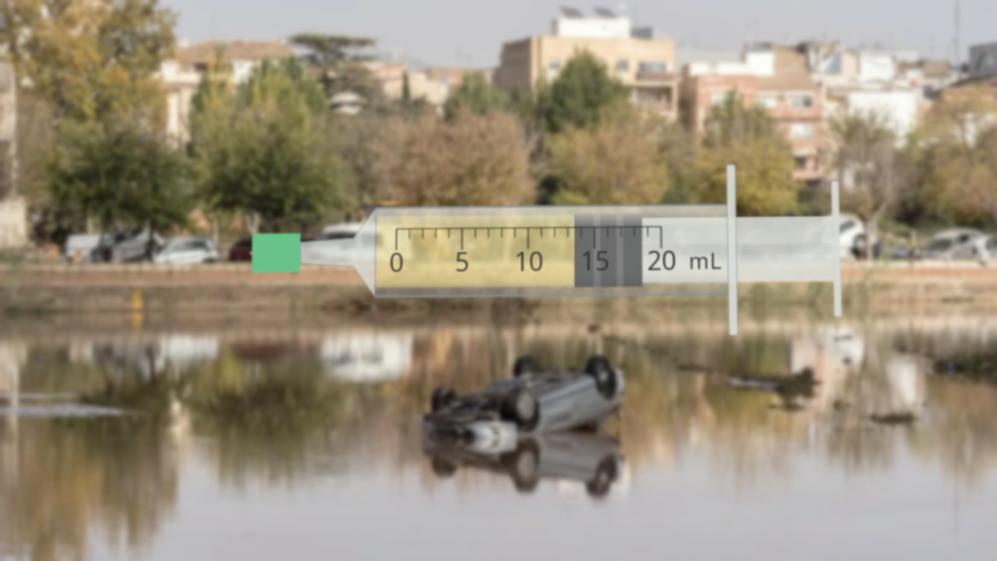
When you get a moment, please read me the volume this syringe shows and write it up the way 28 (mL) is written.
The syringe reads 13.5 (mL)
